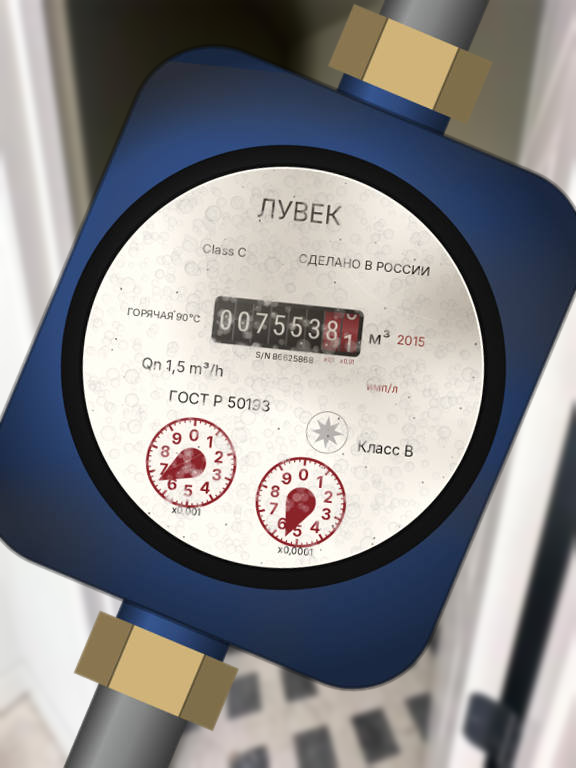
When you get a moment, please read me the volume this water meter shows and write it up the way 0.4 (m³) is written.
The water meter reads 7553.8065 (m³)
